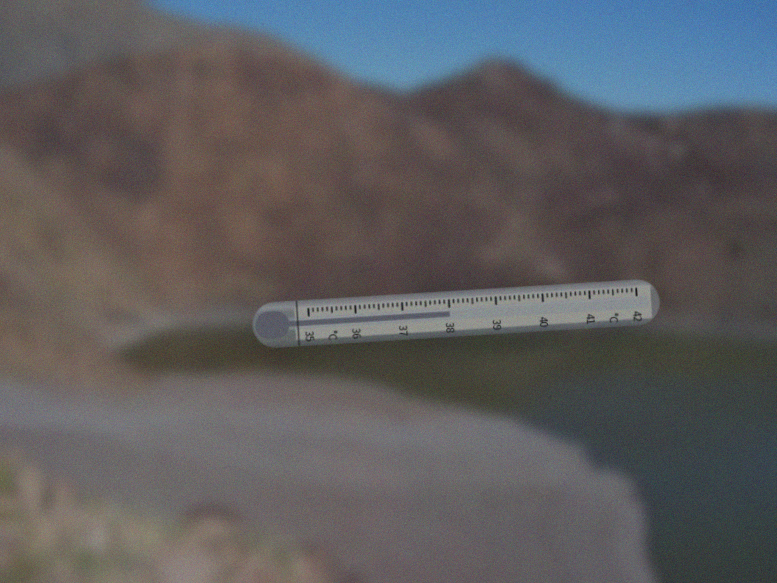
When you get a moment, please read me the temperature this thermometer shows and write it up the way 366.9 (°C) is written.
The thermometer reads 38 (°C)
